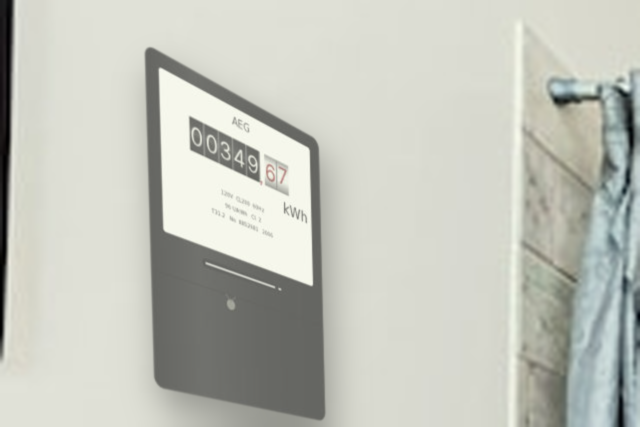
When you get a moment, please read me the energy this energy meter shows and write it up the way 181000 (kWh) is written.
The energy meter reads 349.67 (kWh)
